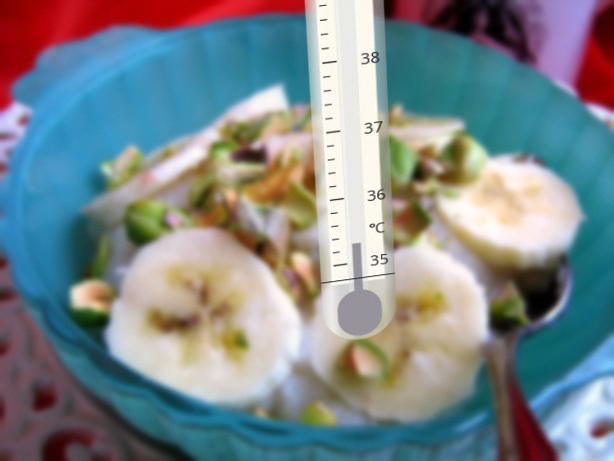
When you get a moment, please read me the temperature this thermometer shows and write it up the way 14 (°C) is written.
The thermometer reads 35.3 (°C)
